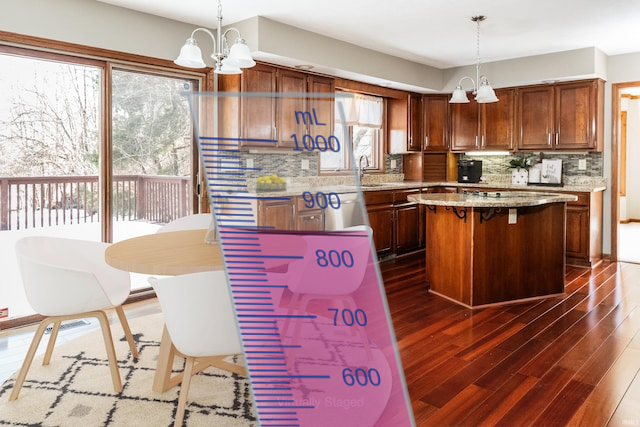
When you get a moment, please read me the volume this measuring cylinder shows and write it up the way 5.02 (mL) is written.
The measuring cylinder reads 840 (mL)
